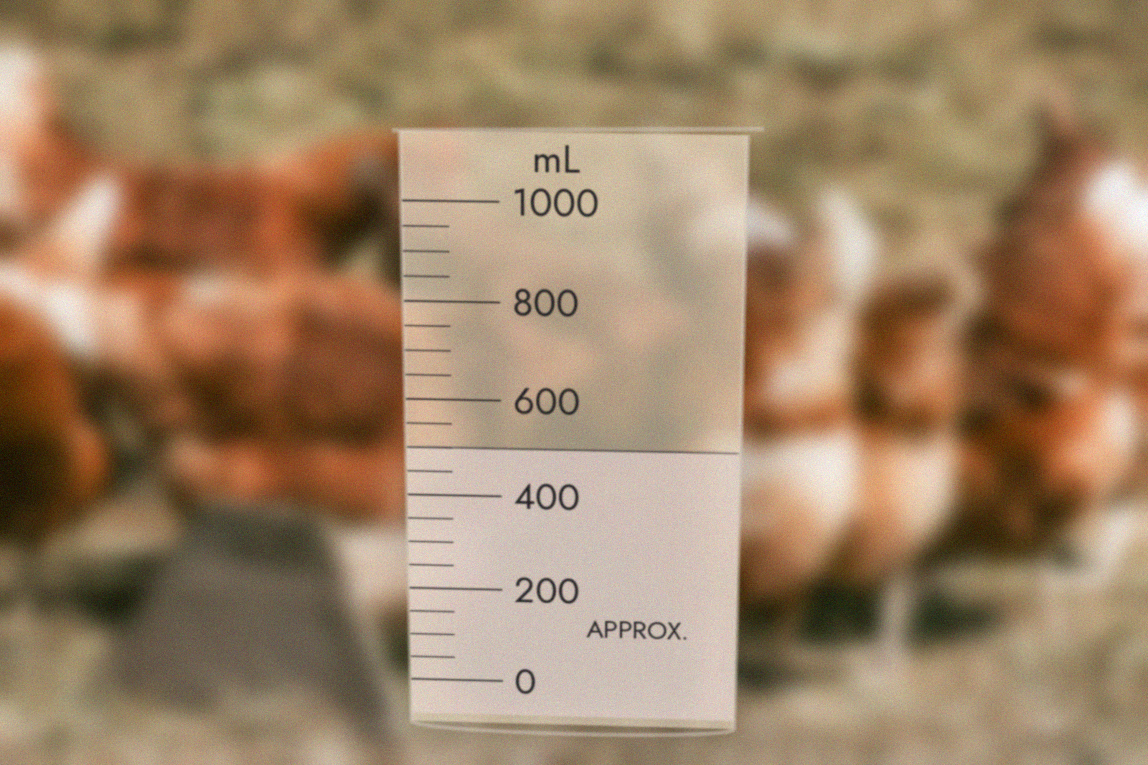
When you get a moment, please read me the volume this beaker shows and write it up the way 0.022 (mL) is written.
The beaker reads 500 (mL)
